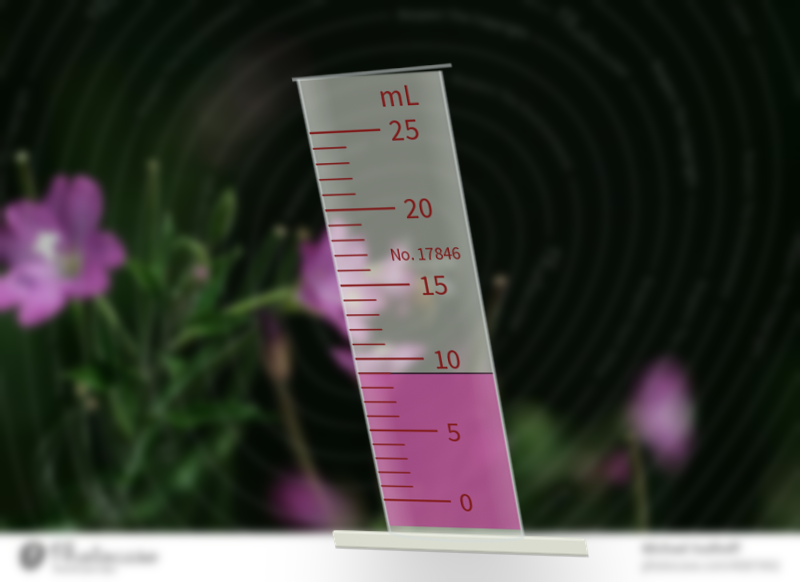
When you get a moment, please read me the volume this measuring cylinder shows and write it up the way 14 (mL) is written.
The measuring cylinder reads 9 (mL)
